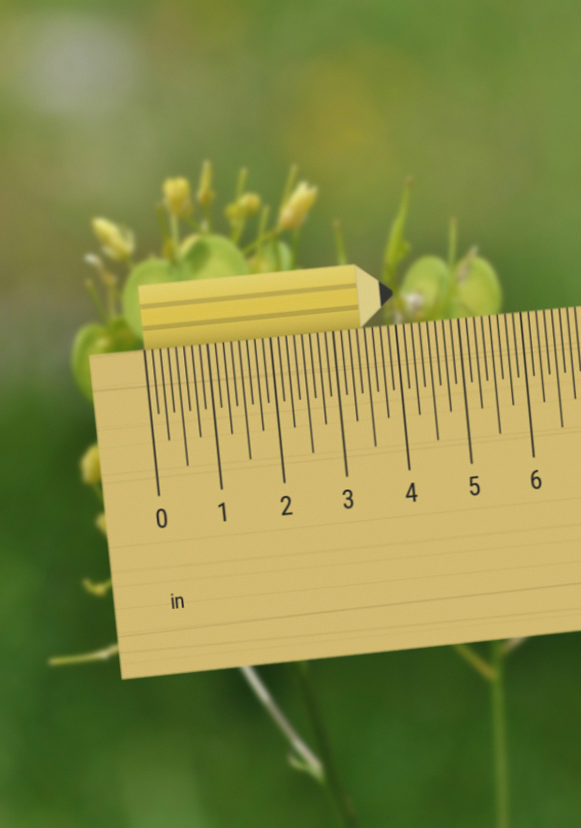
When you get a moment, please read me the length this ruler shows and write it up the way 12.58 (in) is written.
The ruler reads 4 (in)
